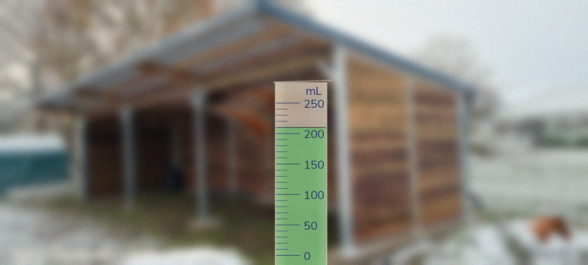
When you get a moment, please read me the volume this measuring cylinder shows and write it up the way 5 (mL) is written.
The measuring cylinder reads 210 (mL)
